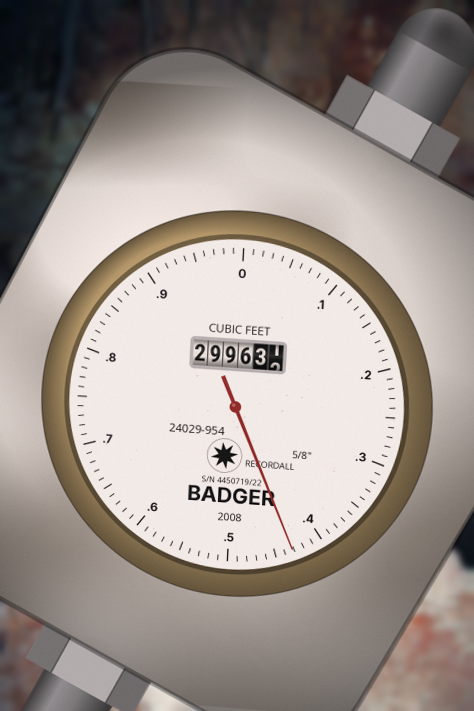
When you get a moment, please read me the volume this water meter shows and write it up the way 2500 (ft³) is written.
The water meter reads 299631.43 (ft³)
